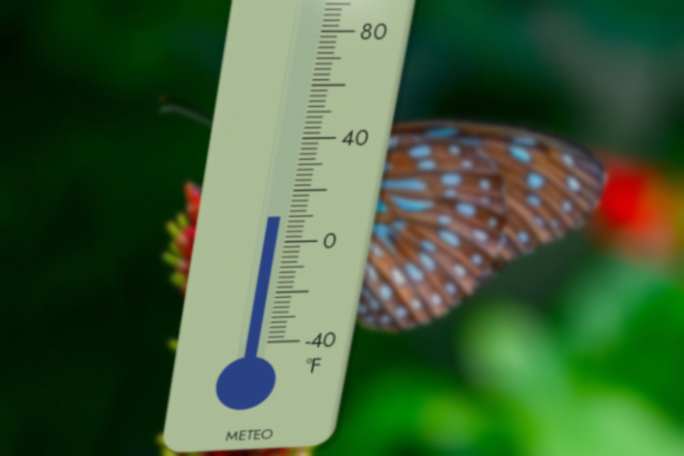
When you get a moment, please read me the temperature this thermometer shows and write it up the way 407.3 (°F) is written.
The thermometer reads 10 (°F)
